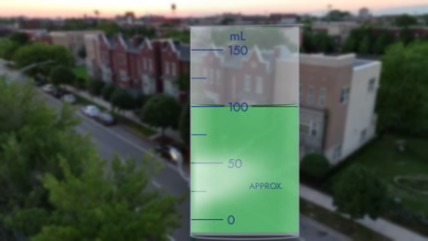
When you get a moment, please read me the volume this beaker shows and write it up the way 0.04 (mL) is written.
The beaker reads 100 (mL)
